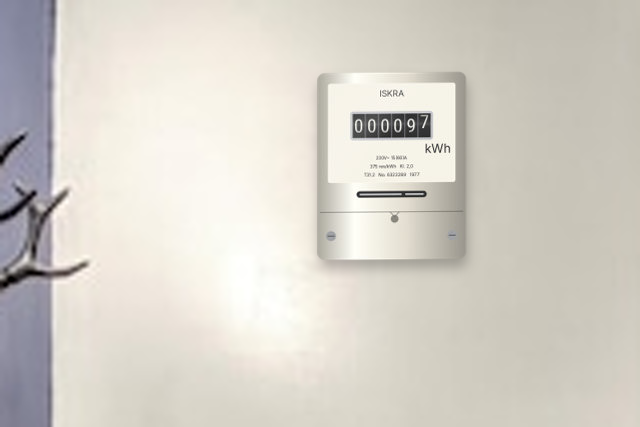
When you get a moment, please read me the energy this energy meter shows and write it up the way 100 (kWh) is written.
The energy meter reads 97 (kWh)
